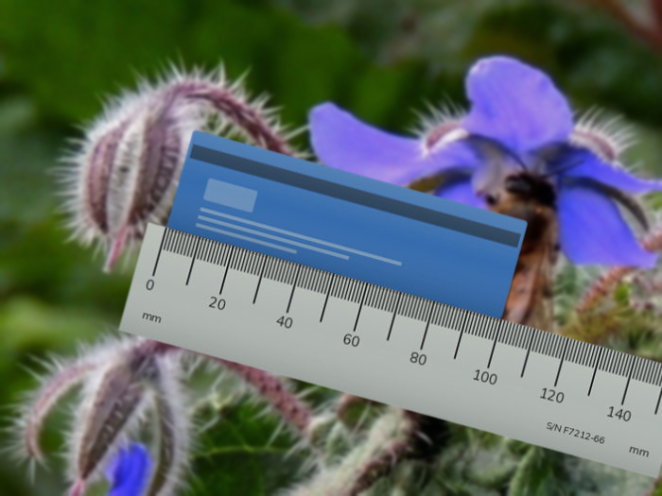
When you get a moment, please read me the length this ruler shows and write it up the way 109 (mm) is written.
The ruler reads 100 (mm)
